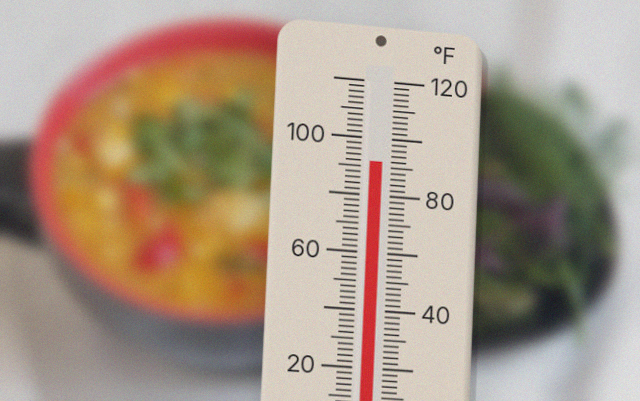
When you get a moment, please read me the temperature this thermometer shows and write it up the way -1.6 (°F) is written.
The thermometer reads 92 (°F)
